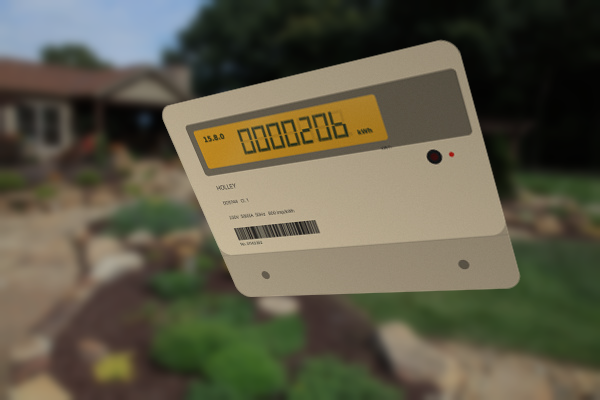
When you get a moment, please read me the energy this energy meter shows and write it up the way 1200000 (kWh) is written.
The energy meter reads 206 (kWh)
